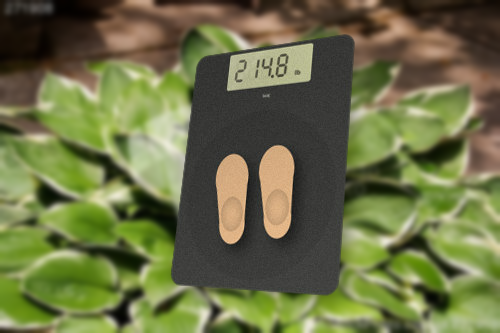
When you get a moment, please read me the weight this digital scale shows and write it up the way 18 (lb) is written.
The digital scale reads 214.8 (lb)
